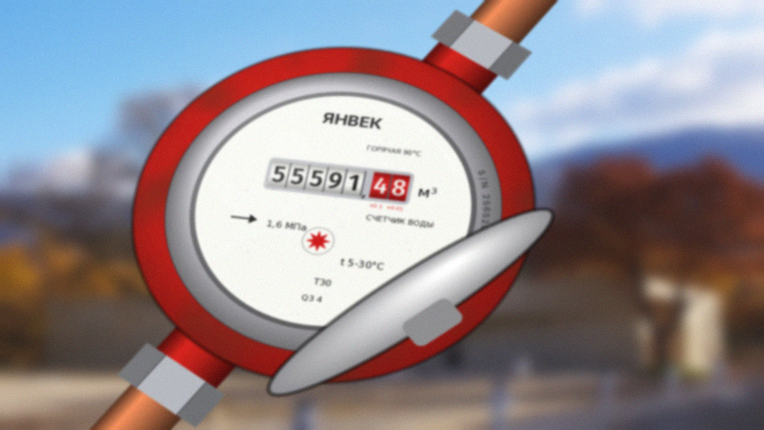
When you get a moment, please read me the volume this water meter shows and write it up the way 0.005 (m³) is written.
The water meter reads 55591.48 (m³)
